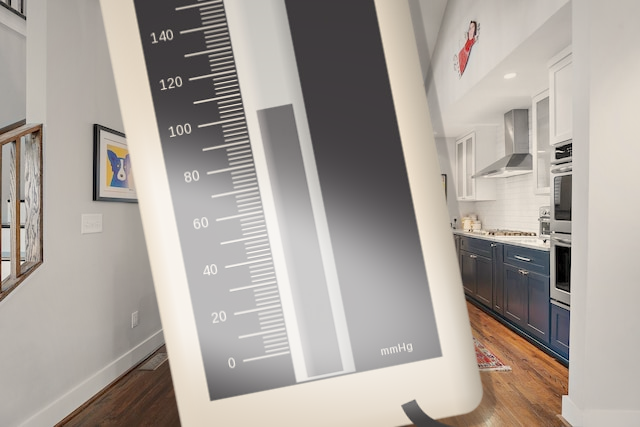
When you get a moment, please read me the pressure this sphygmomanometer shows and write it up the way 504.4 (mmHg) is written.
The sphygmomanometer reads 102 (mmHg)
